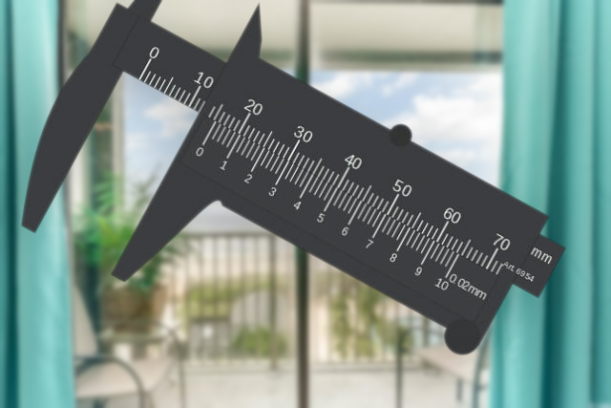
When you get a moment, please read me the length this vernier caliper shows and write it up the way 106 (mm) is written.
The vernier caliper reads 15.4 (mm)
